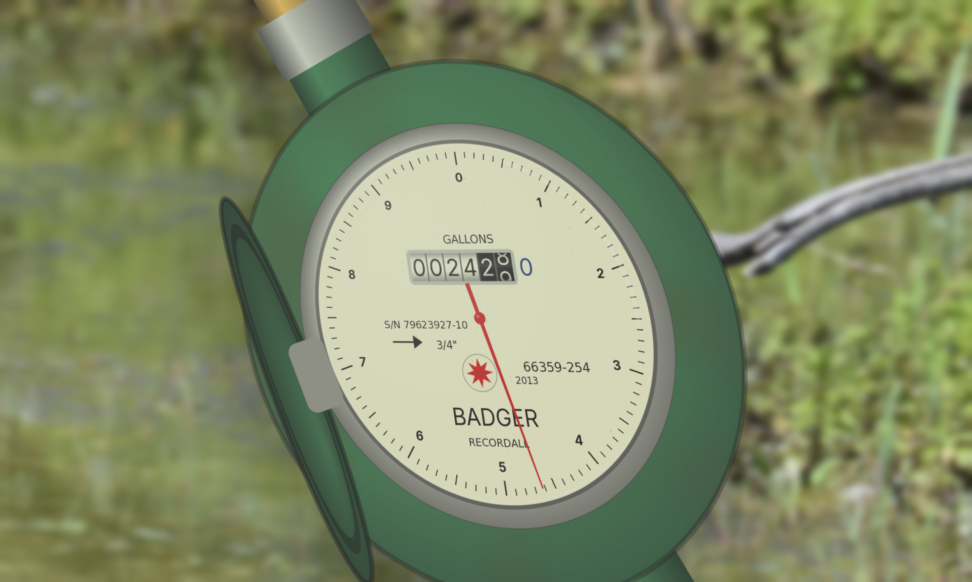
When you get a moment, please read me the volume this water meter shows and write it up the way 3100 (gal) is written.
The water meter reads 24284.6 (gal)
